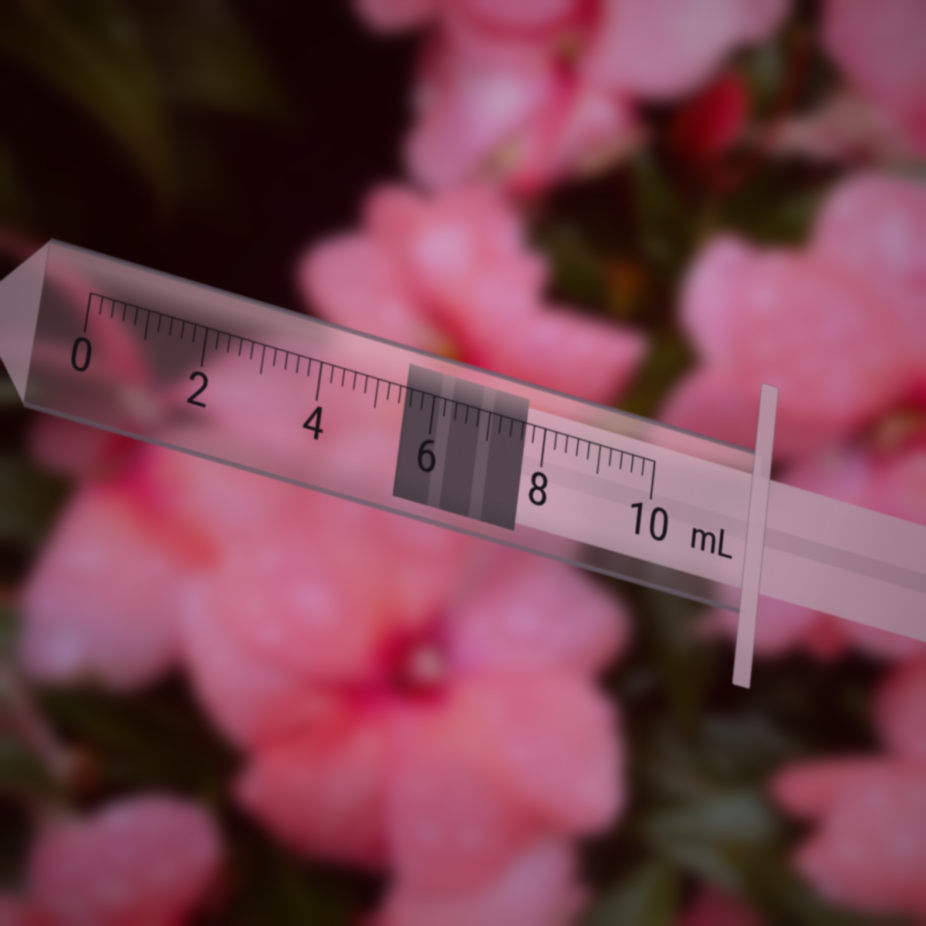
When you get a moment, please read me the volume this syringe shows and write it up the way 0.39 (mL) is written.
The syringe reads 5.5 (mL)
